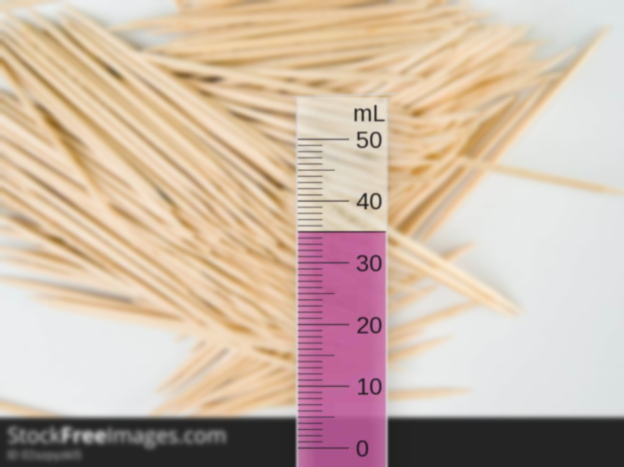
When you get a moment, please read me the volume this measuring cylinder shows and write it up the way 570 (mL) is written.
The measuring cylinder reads 35 (mL)
